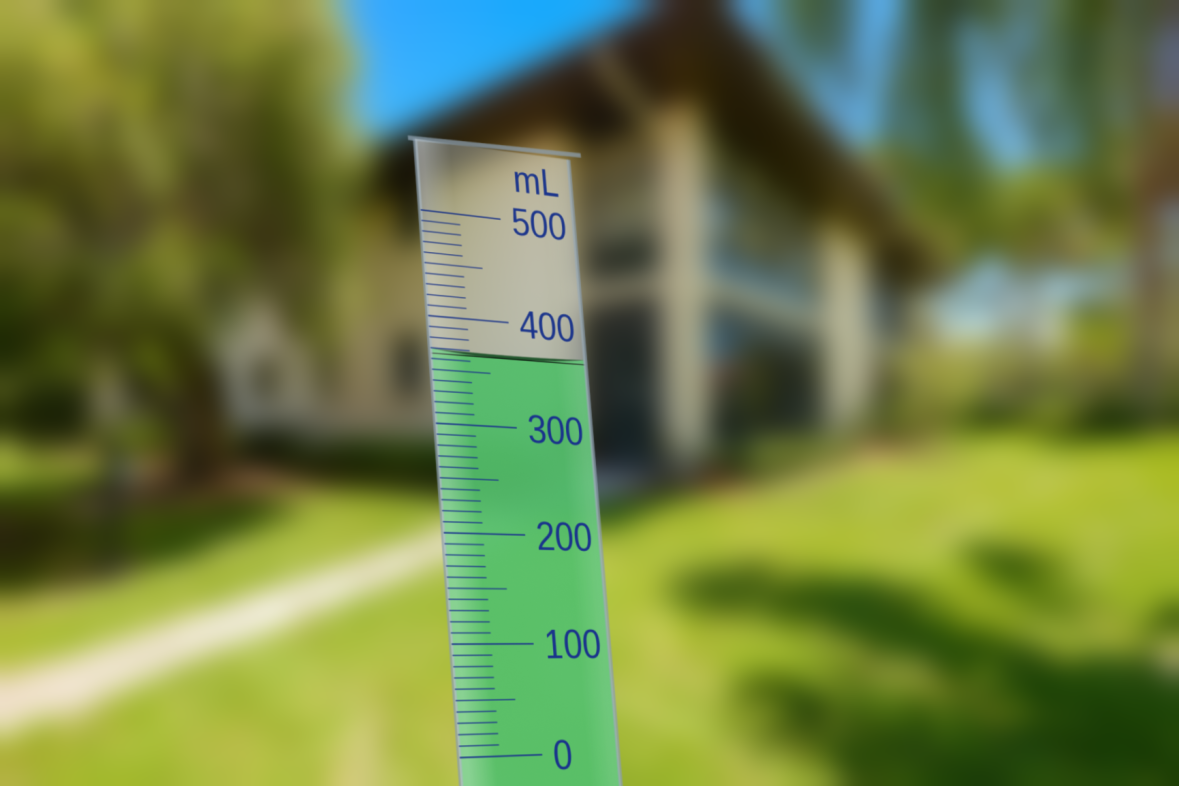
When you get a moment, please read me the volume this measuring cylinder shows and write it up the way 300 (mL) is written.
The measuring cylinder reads 365 (mL)
